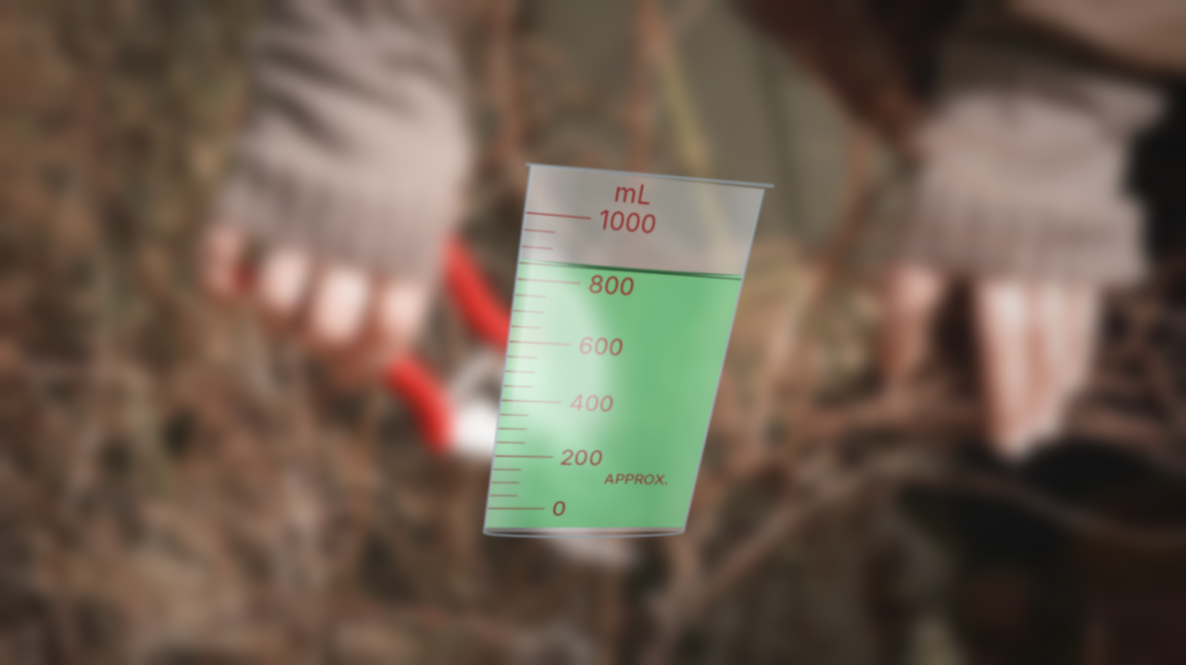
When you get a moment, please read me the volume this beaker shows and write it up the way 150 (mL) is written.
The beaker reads 850 (mL)
